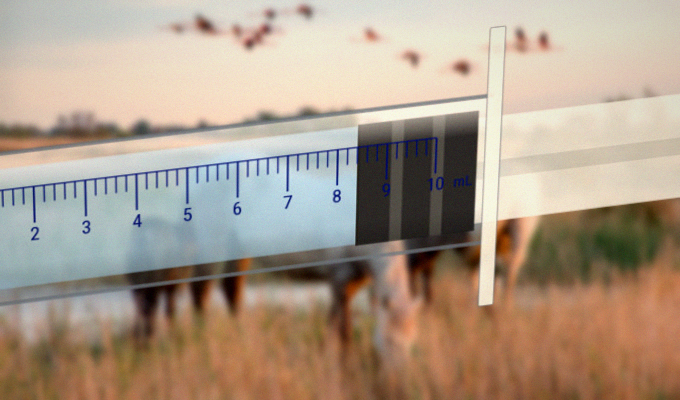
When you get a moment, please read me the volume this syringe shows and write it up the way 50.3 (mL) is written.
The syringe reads 8.4 (mL)
